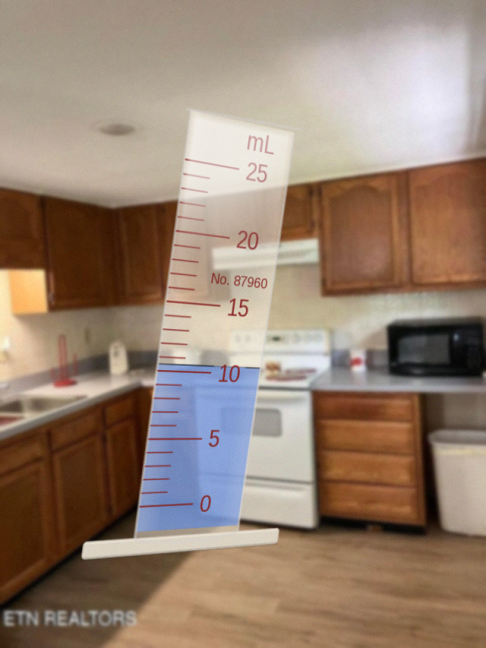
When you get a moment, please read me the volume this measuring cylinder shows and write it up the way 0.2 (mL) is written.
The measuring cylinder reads 10.5 (mL)
